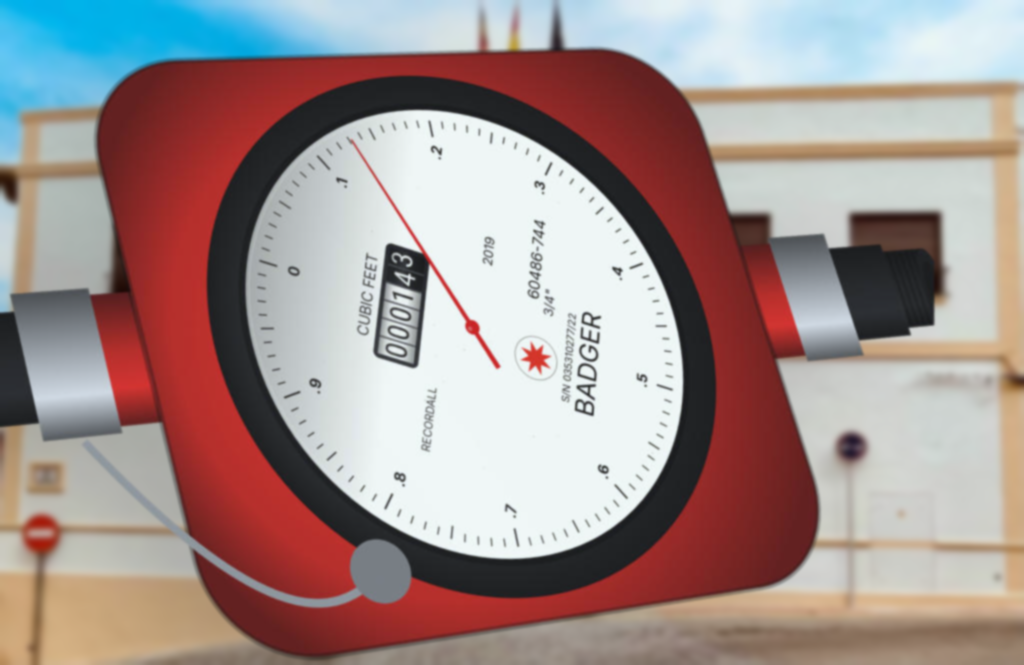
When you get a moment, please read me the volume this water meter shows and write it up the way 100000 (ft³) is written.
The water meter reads 143.13 (ft³)
